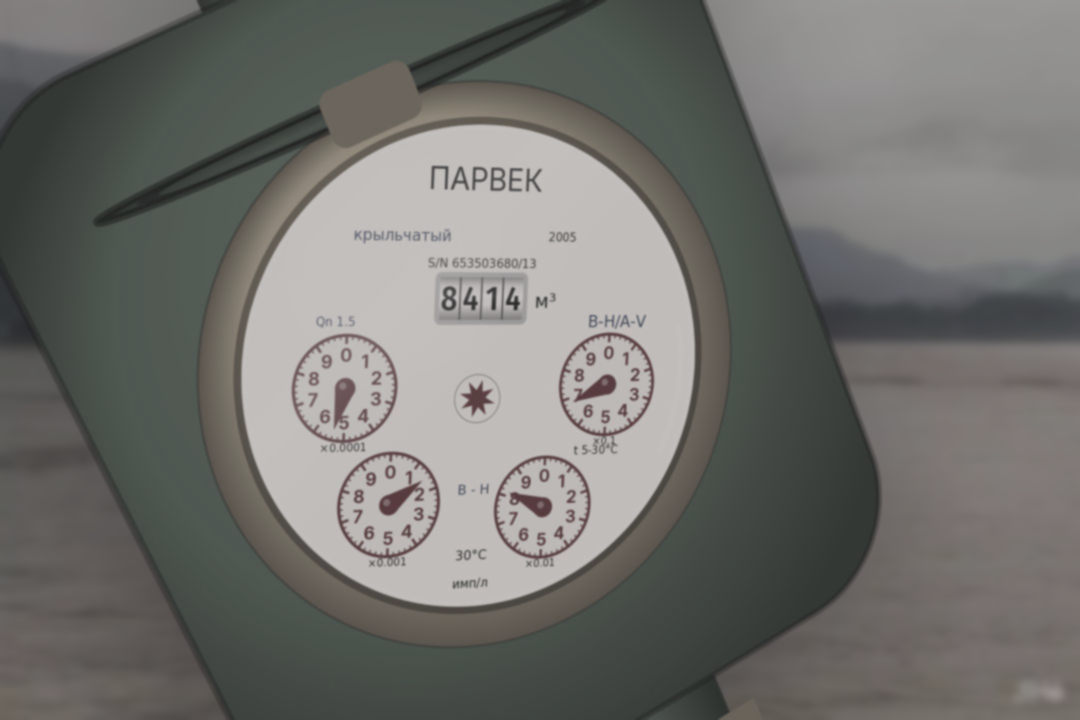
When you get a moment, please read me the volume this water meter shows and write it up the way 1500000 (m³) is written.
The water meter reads 8414.6815 (m³)
